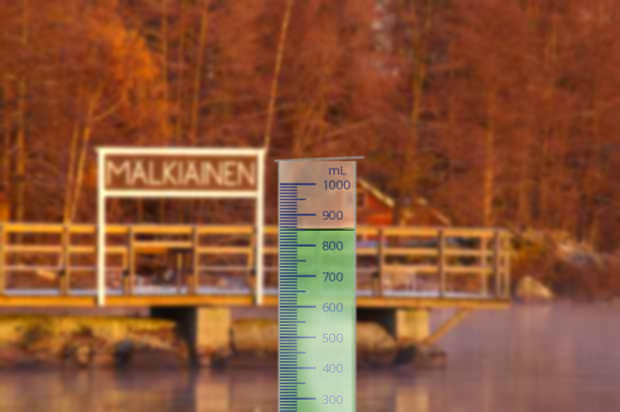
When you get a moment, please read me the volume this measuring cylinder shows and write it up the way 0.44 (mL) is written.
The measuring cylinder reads 850 (mL)
